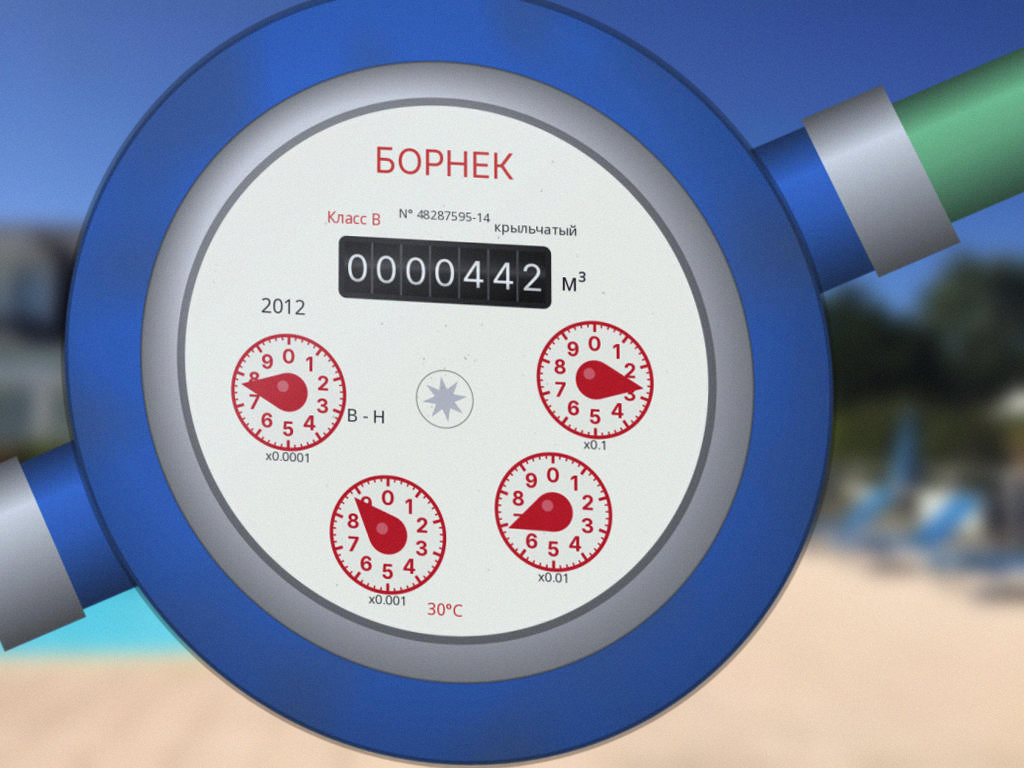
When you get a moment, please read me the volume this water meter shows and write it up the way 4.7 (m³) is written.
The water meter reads 442.2687 (m³)
